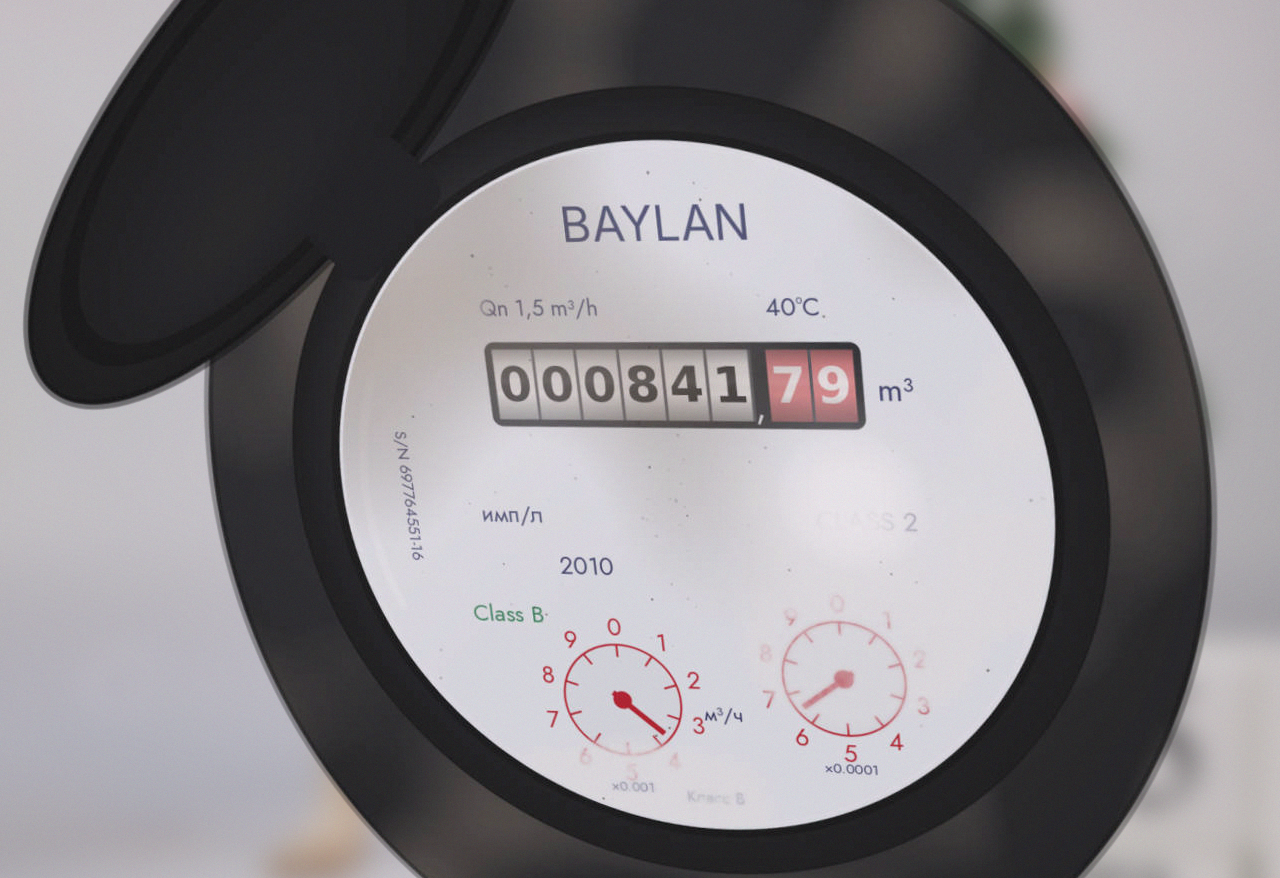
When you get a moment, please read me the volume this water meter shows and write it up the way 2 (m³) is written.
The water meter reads 841.7936 (m³)
